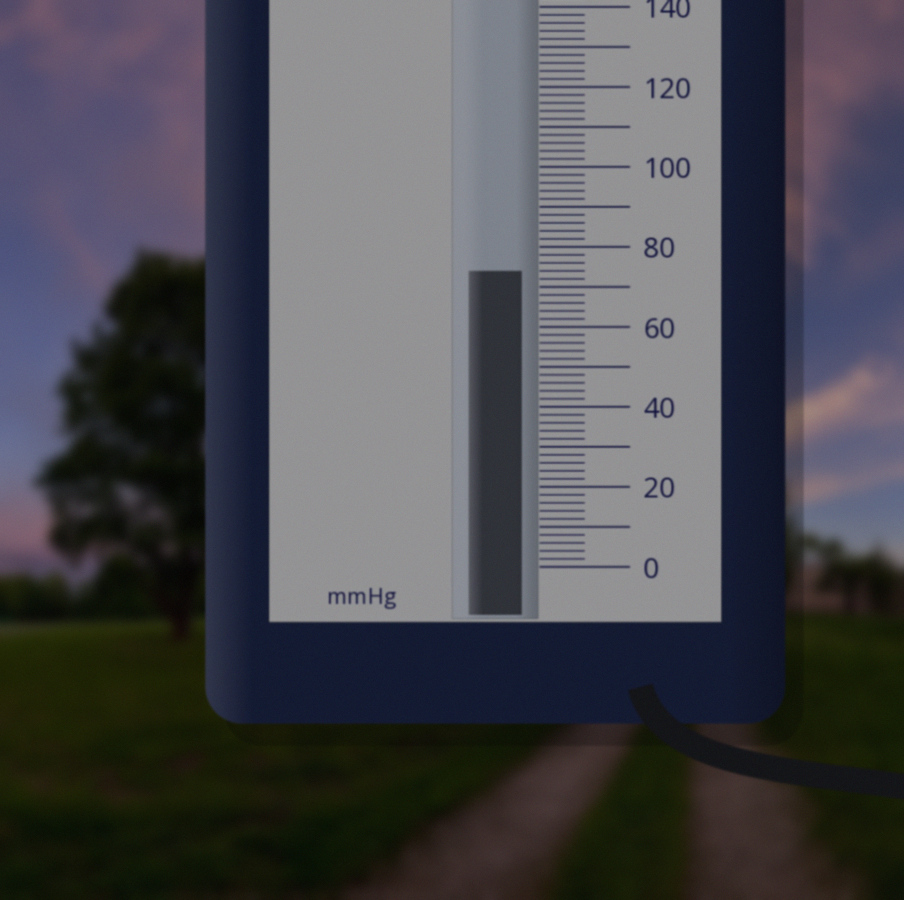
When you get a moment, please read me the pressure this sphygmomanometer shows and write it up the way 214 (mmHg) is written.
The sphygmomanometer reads 74 (mmHg)
